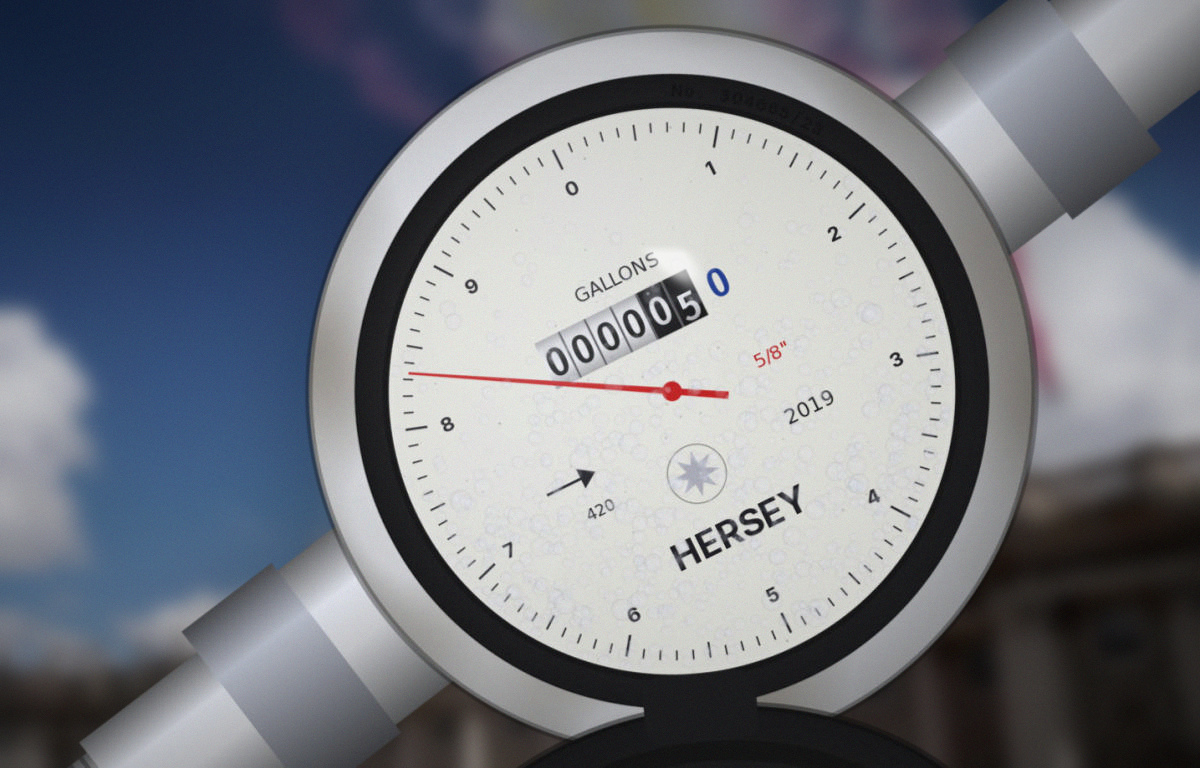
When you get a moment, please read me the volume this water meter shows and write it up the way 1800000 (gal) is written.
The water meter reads 48.3 (gal)
